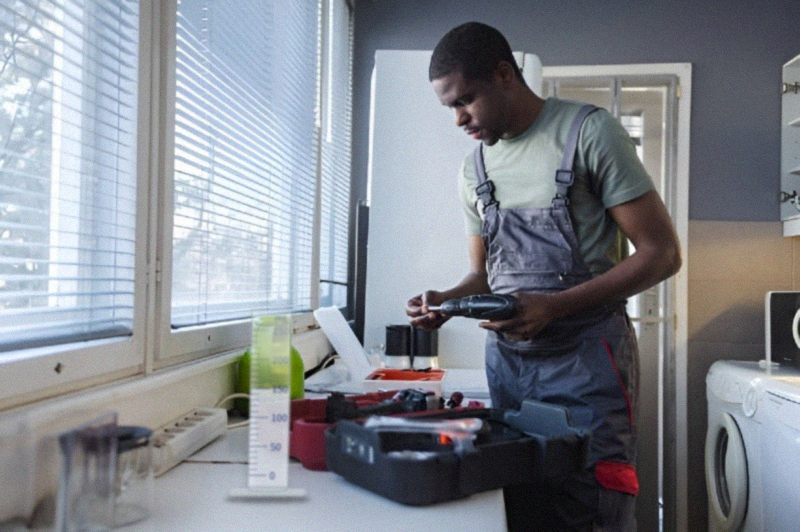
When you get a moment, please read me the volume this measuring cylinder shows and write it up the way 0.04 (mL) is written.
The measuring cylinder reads 150 (mL)
